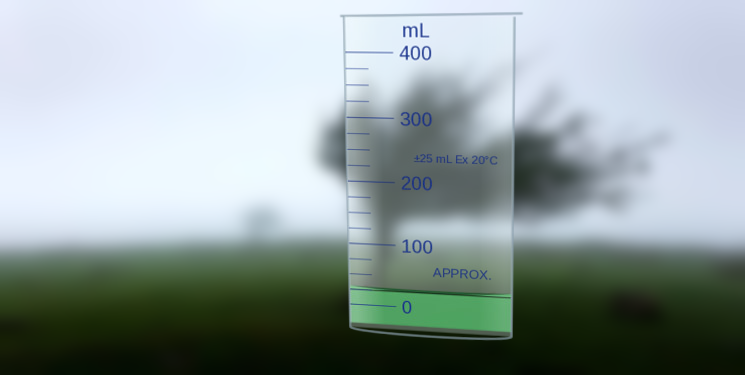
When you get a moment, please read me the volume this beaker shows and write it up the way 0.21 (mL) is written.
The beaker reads 25 (mL)
